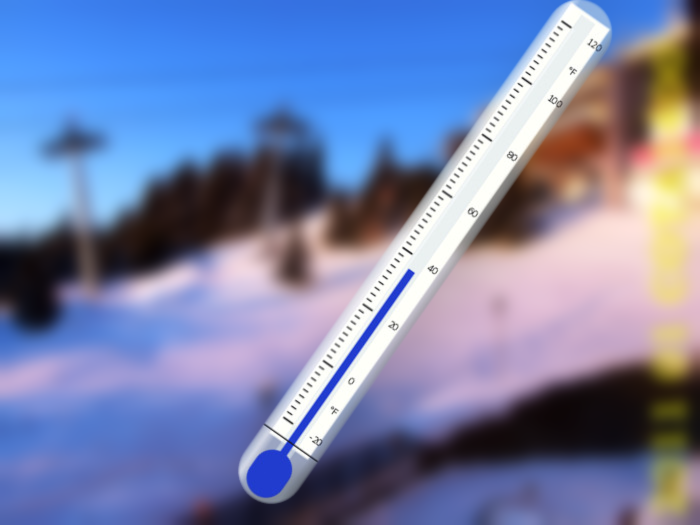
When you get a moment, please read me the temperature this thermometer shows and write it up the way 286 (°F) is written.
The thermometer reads 36 (°F)
